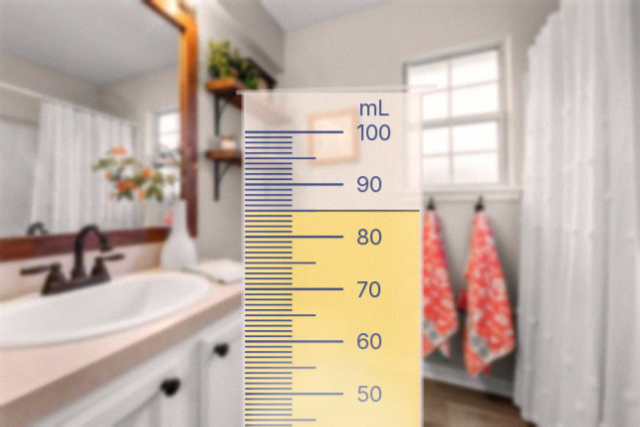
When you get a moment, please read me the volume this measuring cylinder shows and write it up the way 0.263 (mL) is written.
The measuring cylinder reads 85 (mL)
